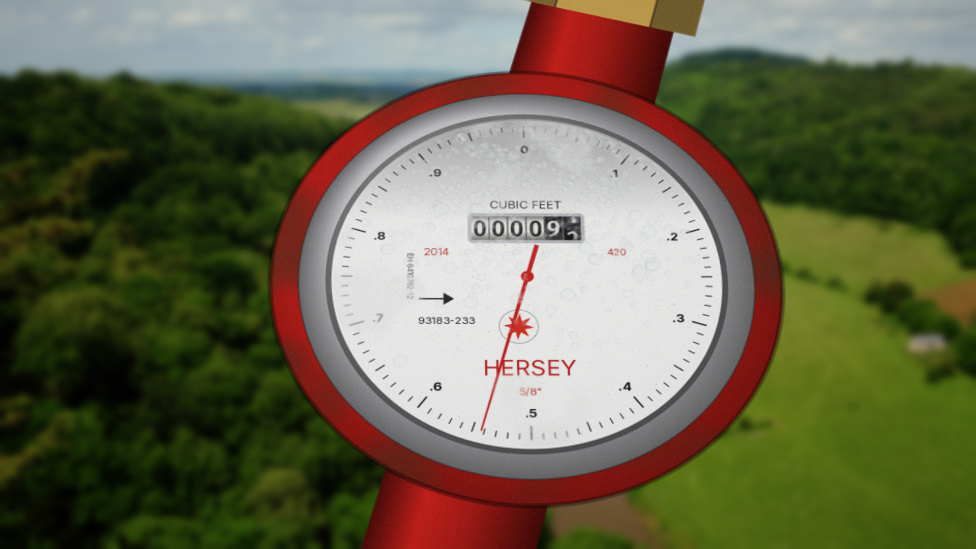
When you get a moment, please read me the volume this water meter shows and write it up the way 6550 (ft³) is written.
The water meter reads 91.54 (ft³)
